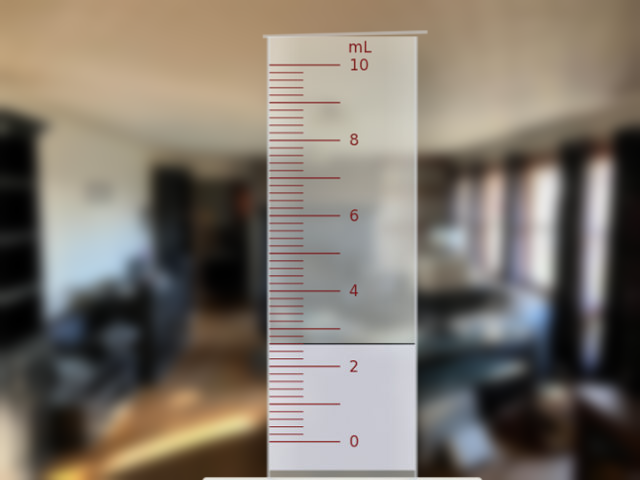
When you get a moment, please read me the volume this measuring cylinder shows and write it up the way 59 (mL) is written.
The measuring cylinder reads 2.6 (mL)
